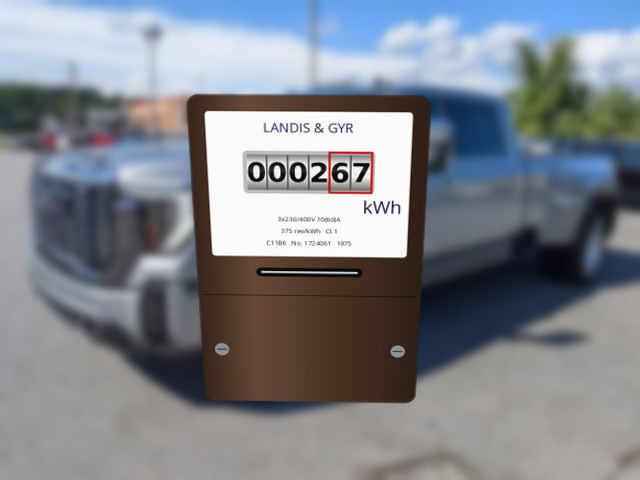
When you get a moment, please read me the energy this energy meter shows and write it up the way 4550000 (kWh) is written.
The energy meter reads 2.67 (kWh)
